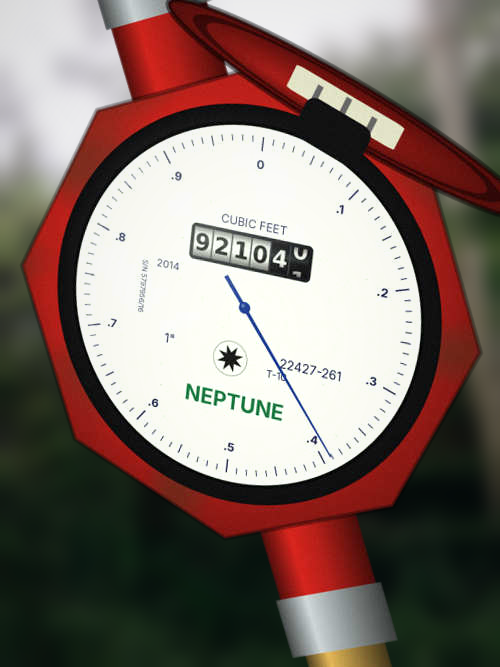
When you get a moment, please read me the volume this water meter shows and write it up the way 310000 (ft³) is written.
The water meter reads 921040.39 (ft³)
